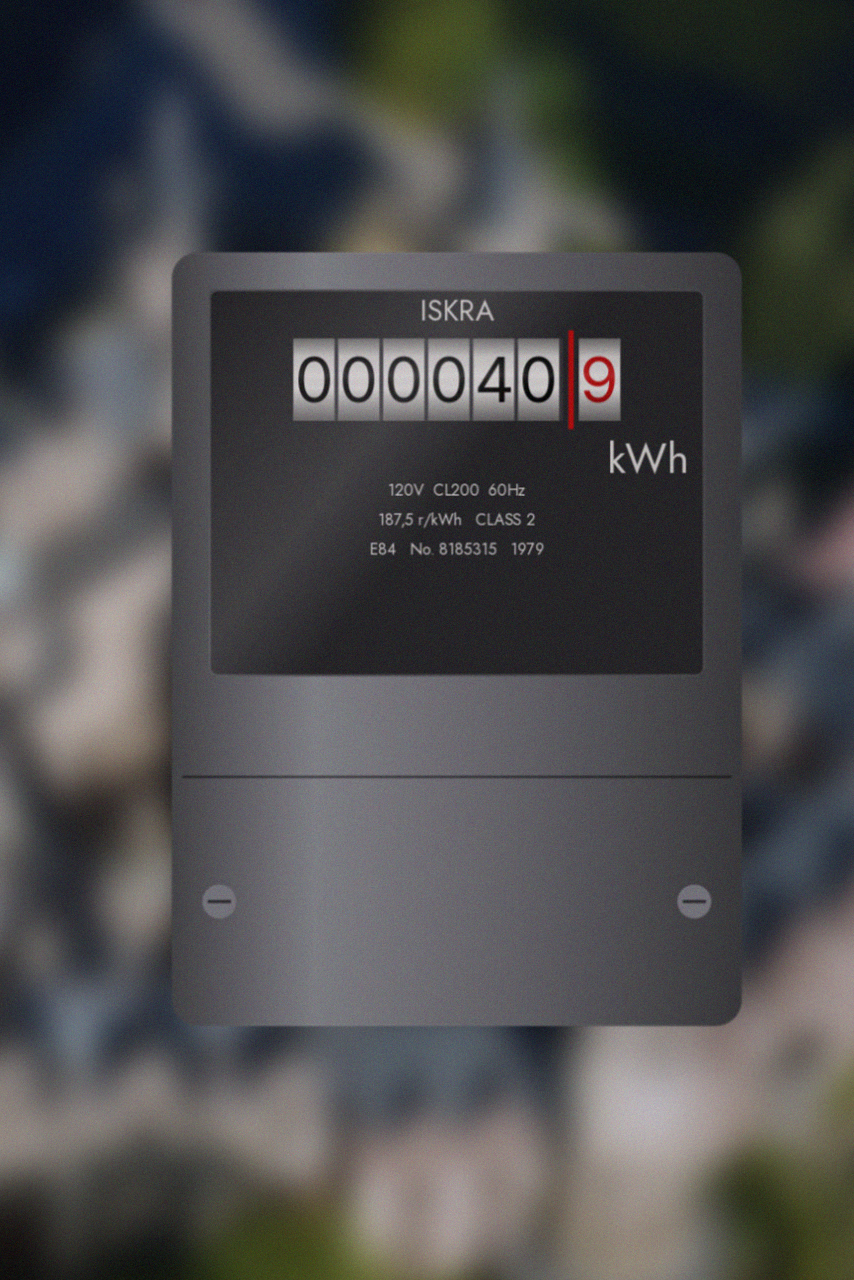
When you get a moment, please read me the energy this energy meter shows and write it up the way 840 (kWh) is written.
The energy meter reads 40.9 (kWh)
